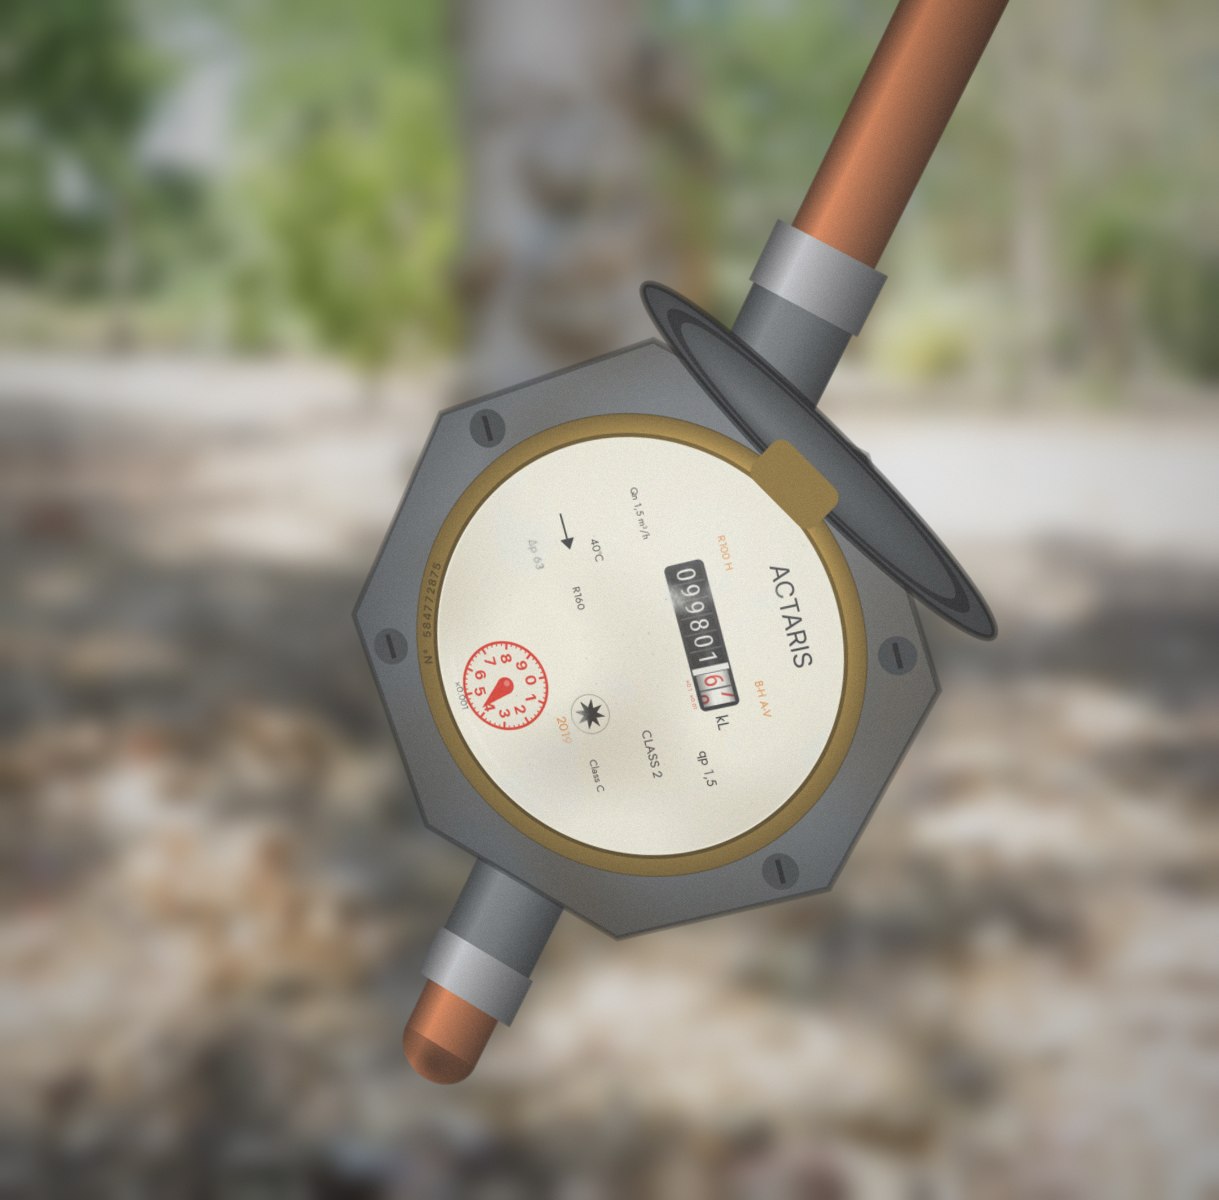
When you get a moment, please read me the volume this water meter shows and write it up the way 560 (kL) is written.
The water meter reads 99801.674 (kL)
